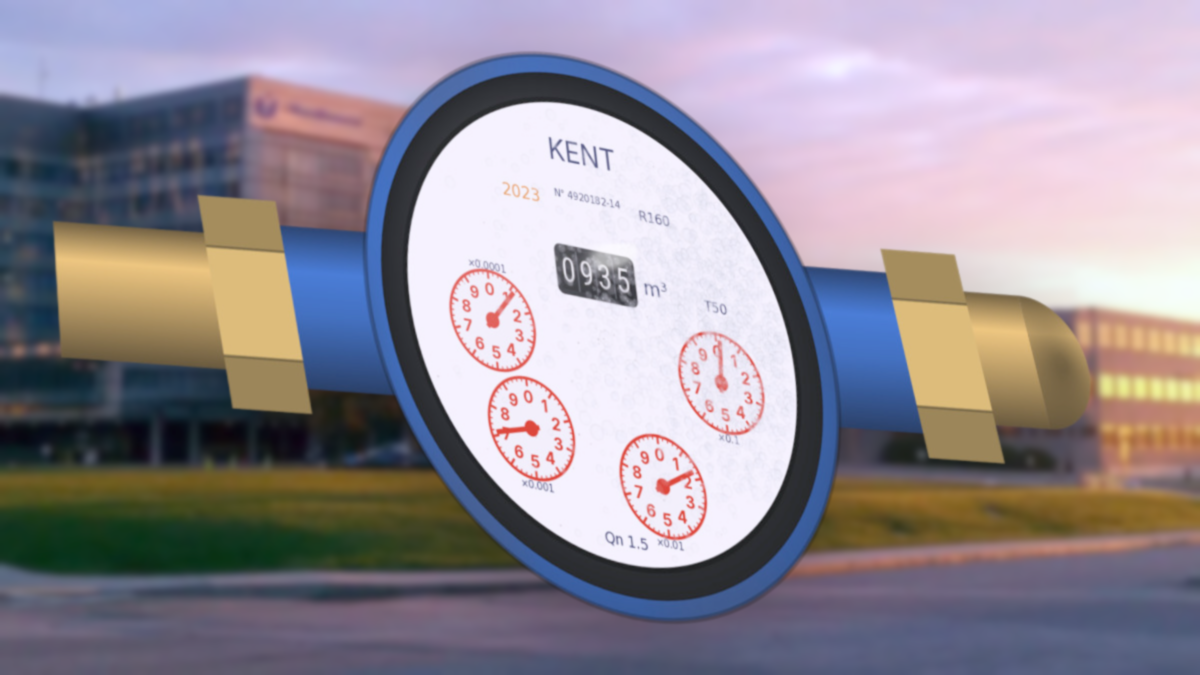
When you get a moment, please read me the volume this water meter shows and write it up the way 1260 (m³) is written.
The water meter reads 935.0171 (m³)
